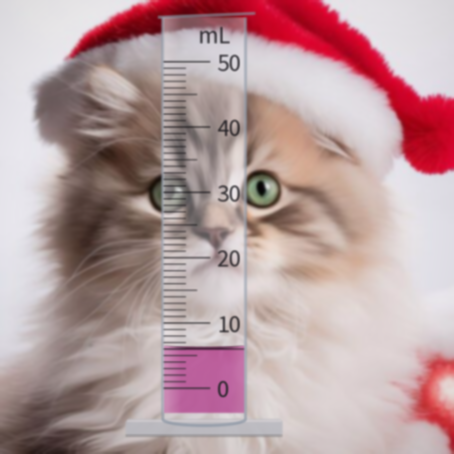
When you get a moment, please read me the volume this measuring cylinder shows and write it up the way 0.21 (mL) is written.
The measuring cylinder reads 6 (mL)
